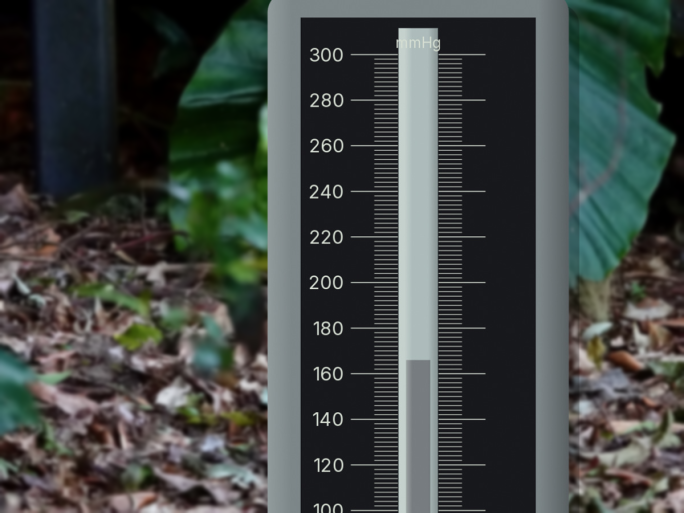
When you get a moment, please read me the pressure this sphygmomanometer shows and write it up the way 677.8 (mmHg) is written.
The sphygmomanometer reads 166 (mmHg)
